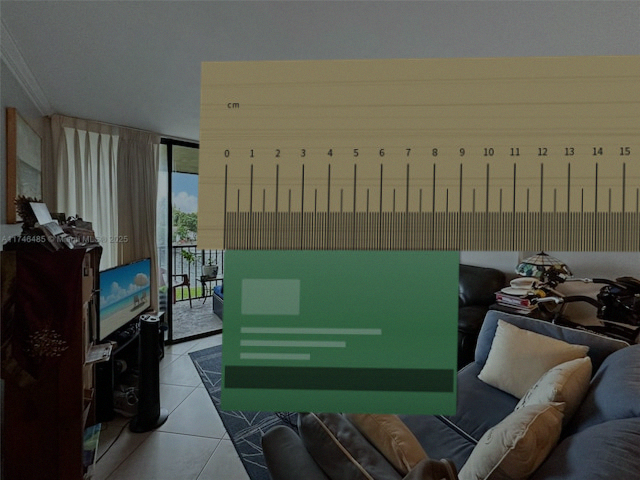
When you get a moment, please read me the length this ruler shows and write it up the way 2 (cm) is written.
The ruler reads 9 (cm)
